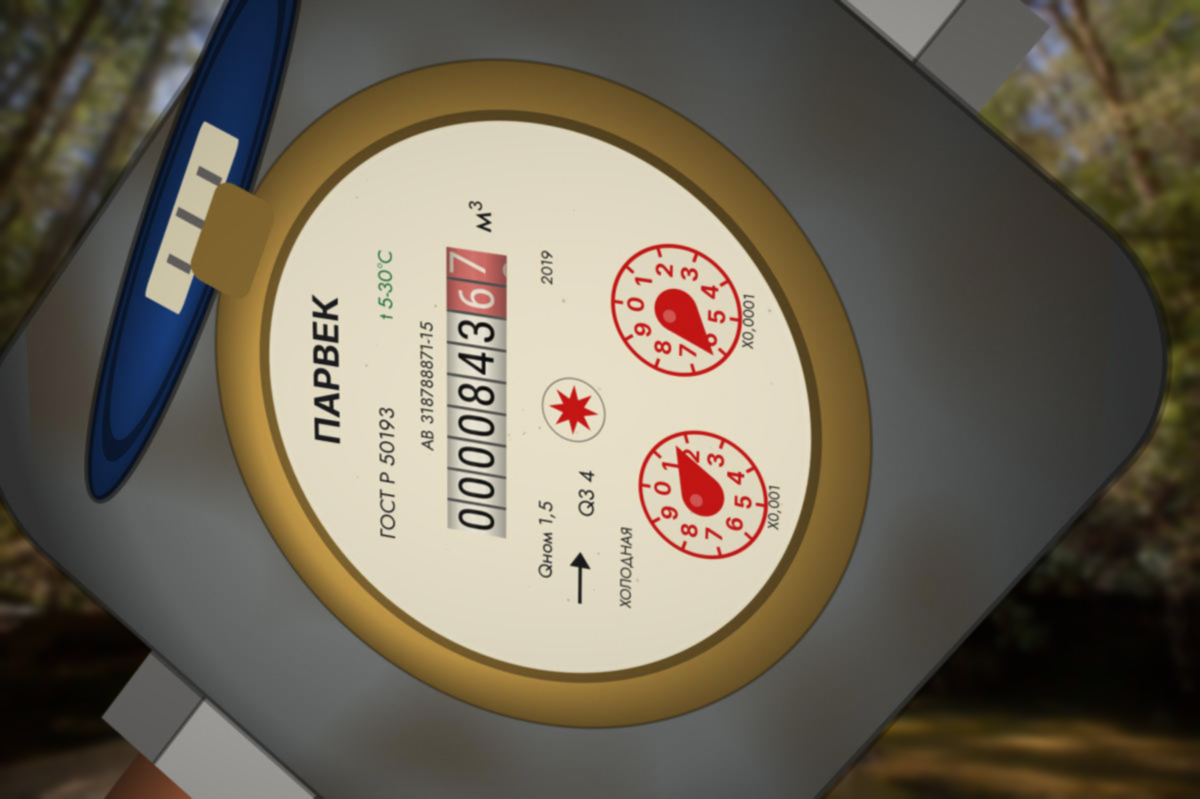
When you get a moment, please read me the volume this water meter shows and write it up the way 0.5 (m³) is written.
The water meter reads 843.6716 (m³)
